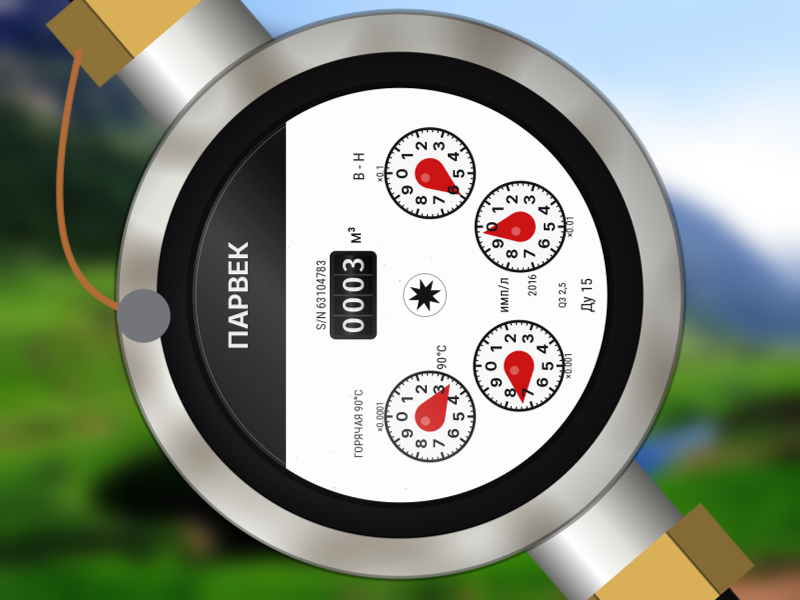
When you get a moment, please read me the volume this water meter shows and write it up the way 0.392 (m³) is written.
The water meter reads 3.5973 (m³)
